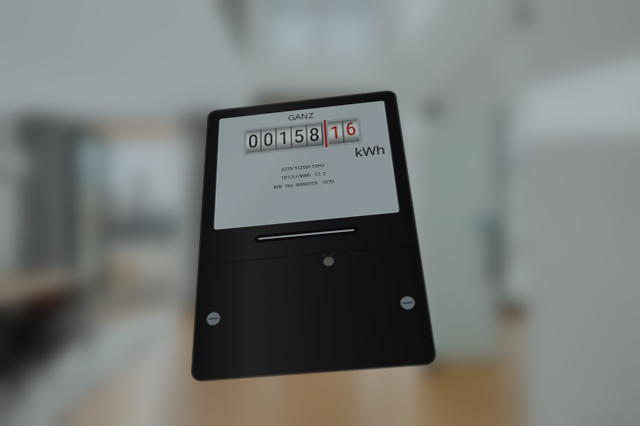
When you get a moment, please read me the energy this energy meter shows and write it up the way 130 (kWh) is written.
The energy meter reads 158.16 (kWh)
